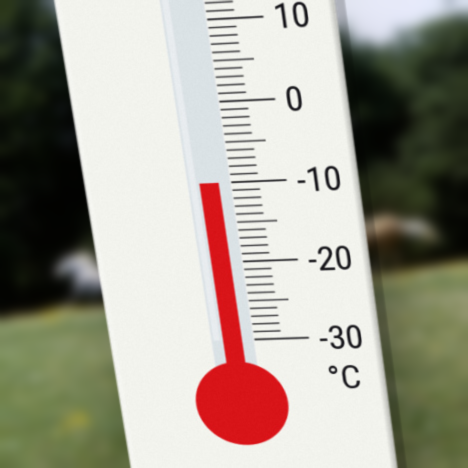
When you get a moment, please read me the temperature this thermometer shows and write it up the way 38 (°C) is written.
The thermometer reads -10 (°C)
